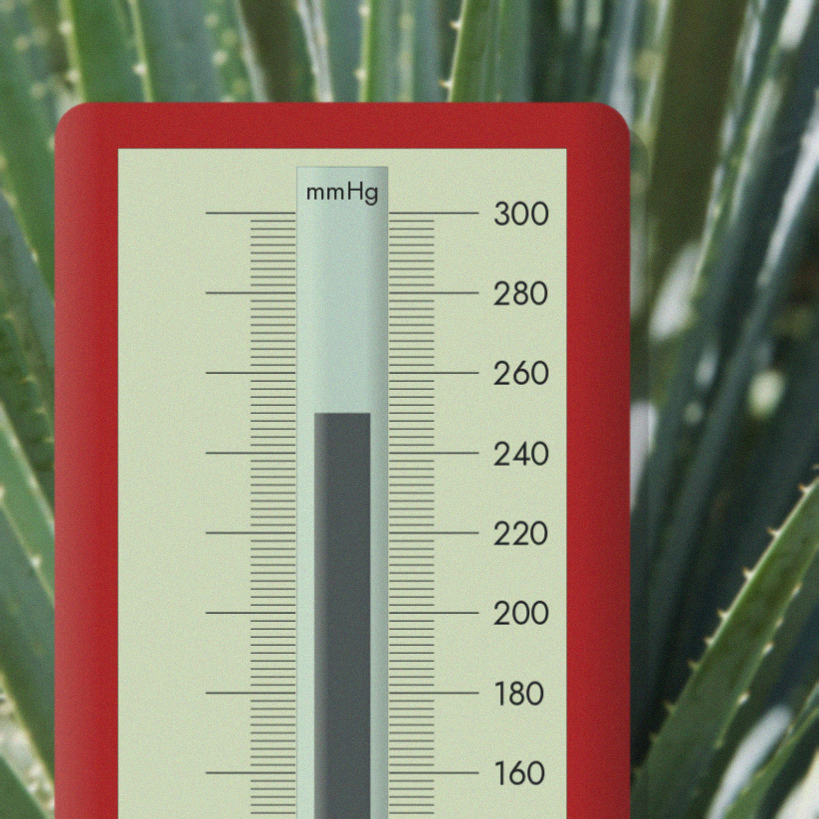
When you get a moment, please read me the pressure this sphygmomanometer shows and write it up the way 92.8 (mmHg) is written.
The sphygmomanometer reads 250 (mmHg)
